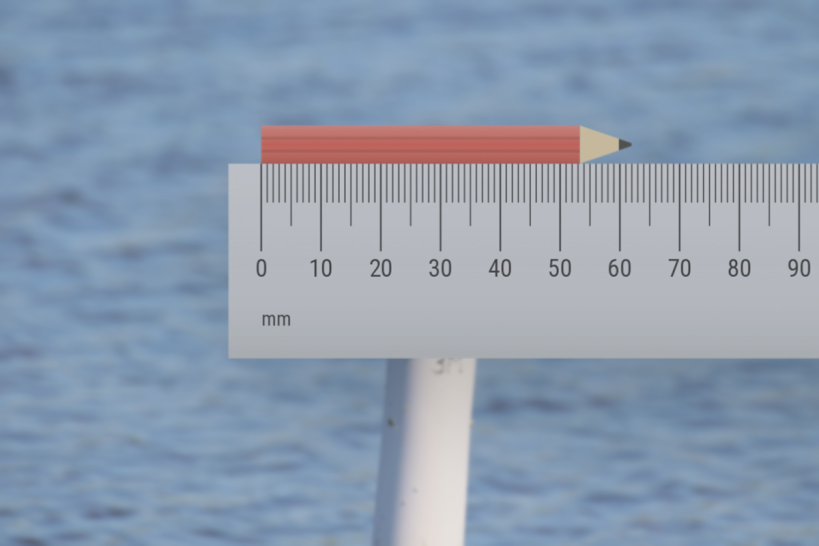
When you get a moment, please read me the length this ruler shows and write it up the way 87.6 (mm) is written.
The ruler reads 62 (mm)
